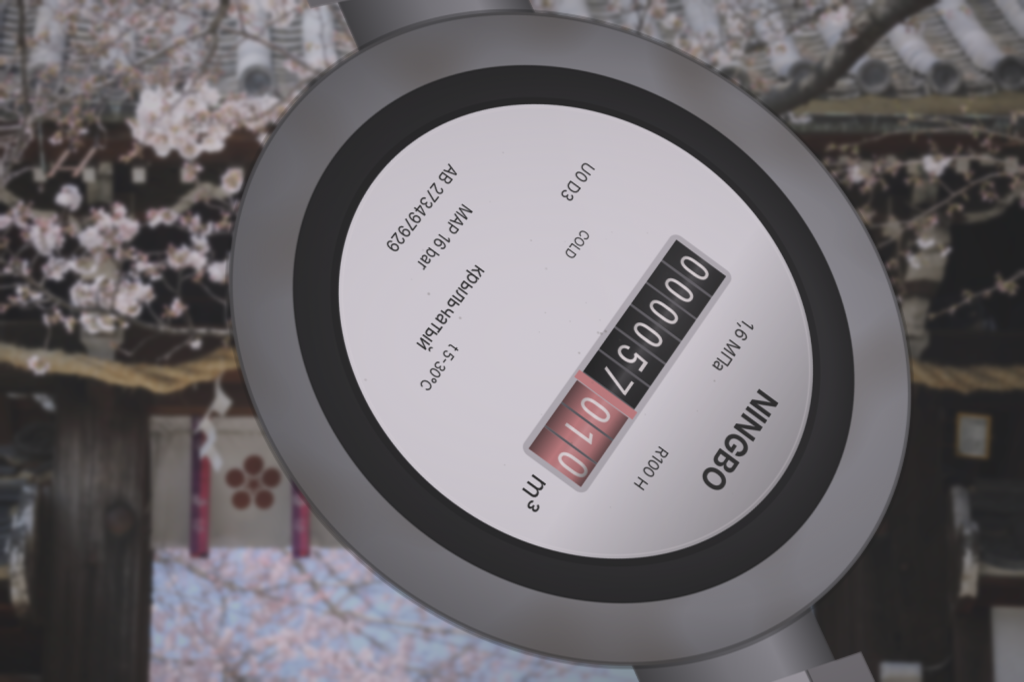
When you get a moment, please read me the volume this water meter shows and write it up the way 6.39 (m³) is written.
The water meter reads 57.010 (m³)
